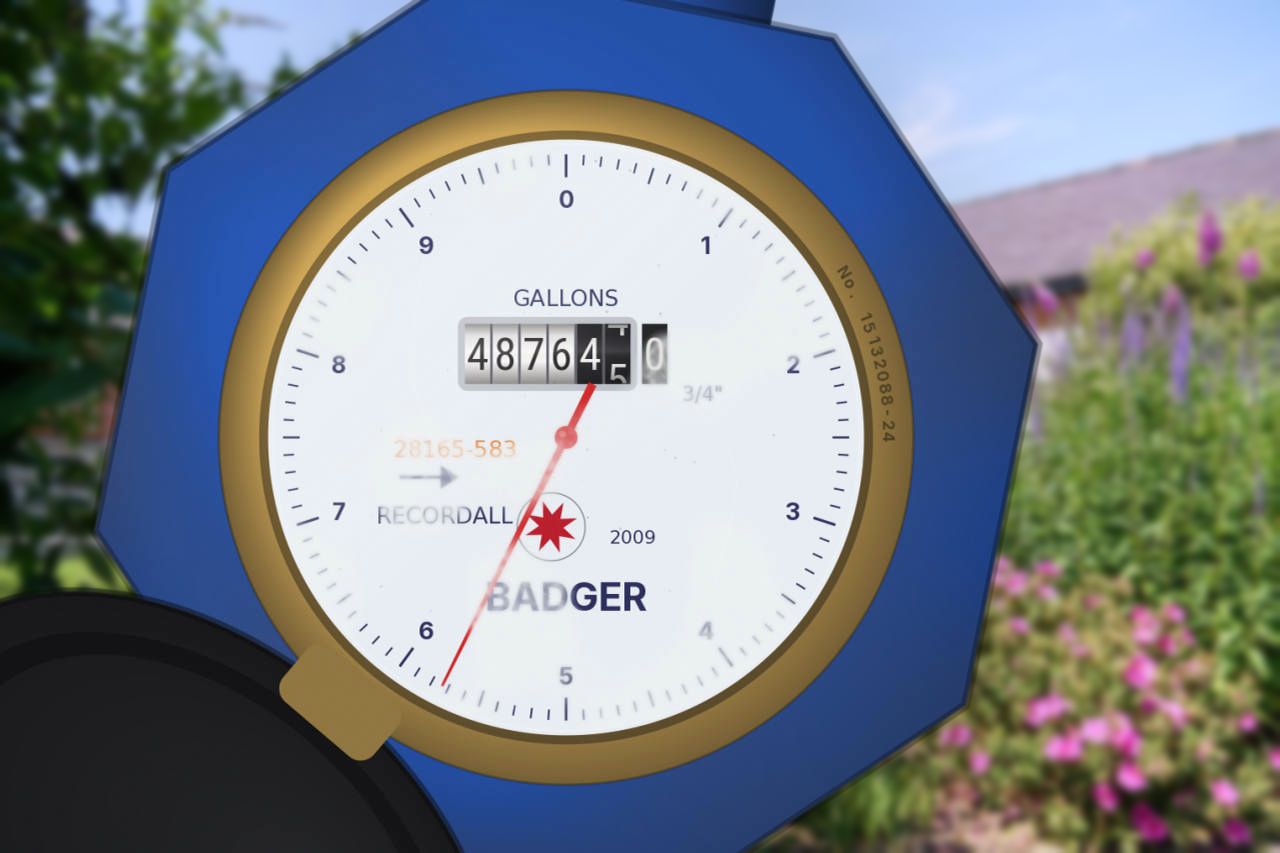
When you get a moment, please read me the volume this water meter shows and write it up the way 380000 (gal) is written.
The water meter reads 4876445.7 (gal)
